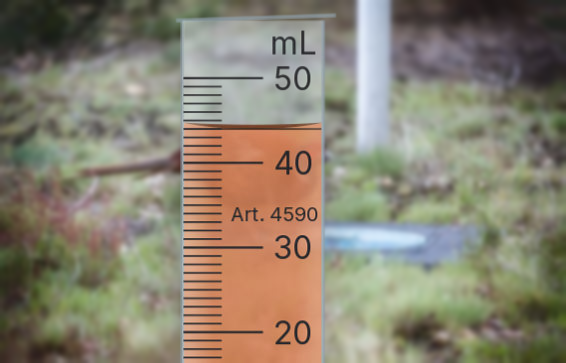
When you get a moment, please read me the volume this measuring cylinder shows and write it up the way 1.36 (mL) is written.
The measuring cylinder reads 44 (mL)
